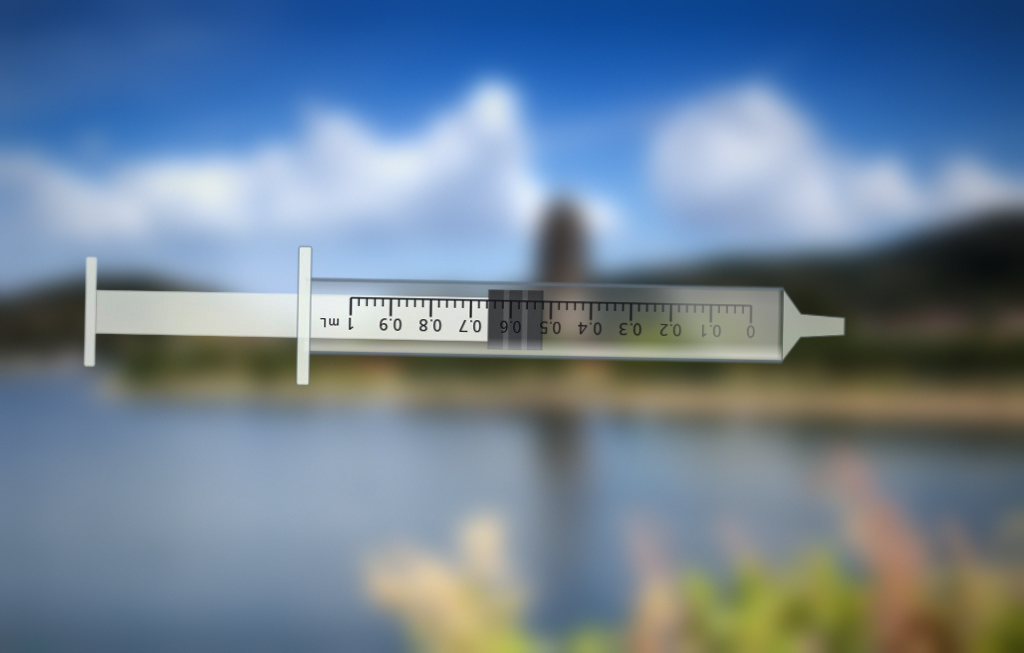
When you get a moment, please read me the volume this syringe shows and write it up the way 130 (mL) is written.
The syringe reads 0.52 (mL)
